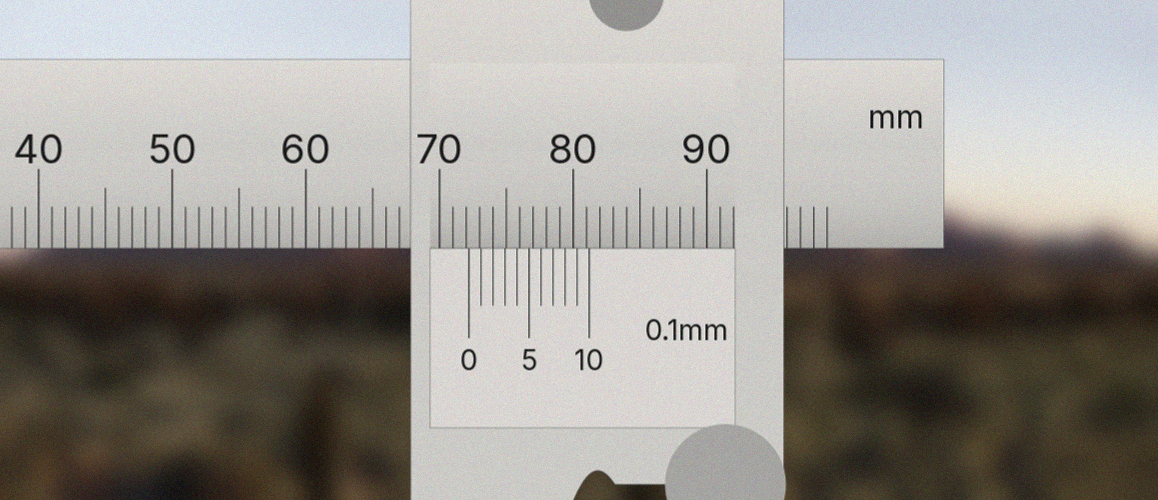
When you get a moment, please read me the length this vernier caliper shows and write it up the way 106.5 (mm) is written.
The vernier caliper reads 72.2 (mm)
